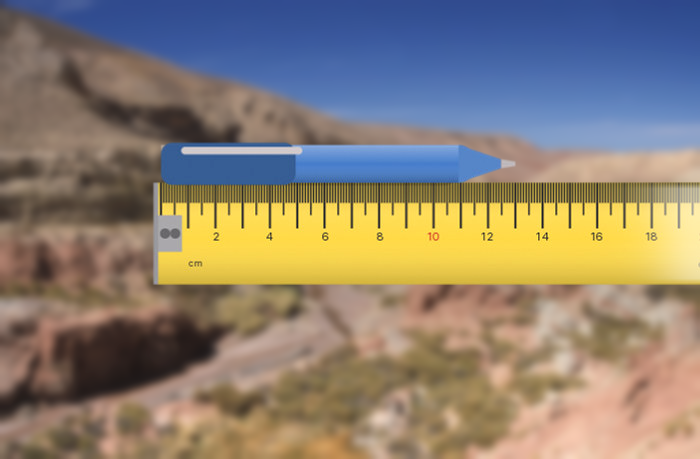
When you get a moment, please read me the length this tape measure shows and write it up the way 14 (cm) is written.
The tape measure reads 13 (cm)
